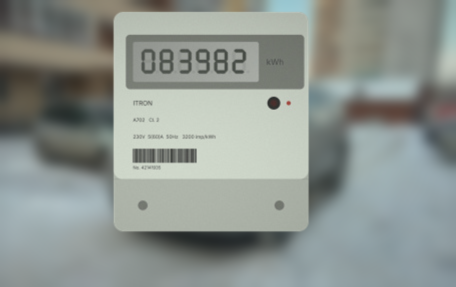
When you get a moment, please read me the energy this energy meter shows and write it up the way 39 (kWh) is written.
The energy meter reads 83982 (kWh)
